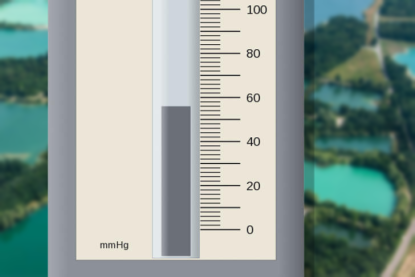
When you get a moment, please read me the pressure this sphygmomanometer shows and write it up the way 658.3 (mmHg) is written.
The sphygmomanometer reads 56 (mmHg)
